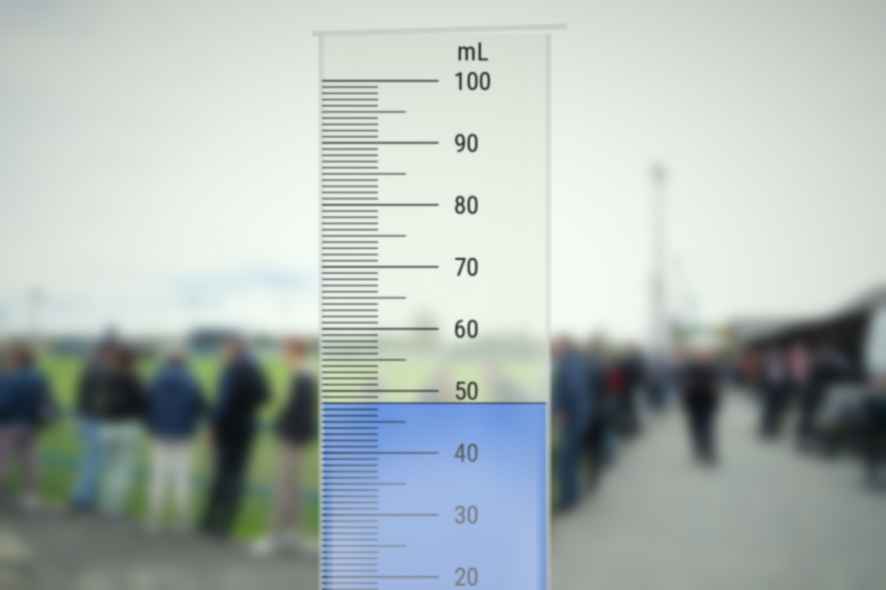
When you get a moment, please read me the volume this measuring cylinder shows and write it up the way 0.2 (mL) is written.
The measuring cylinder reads 48 (mL)
